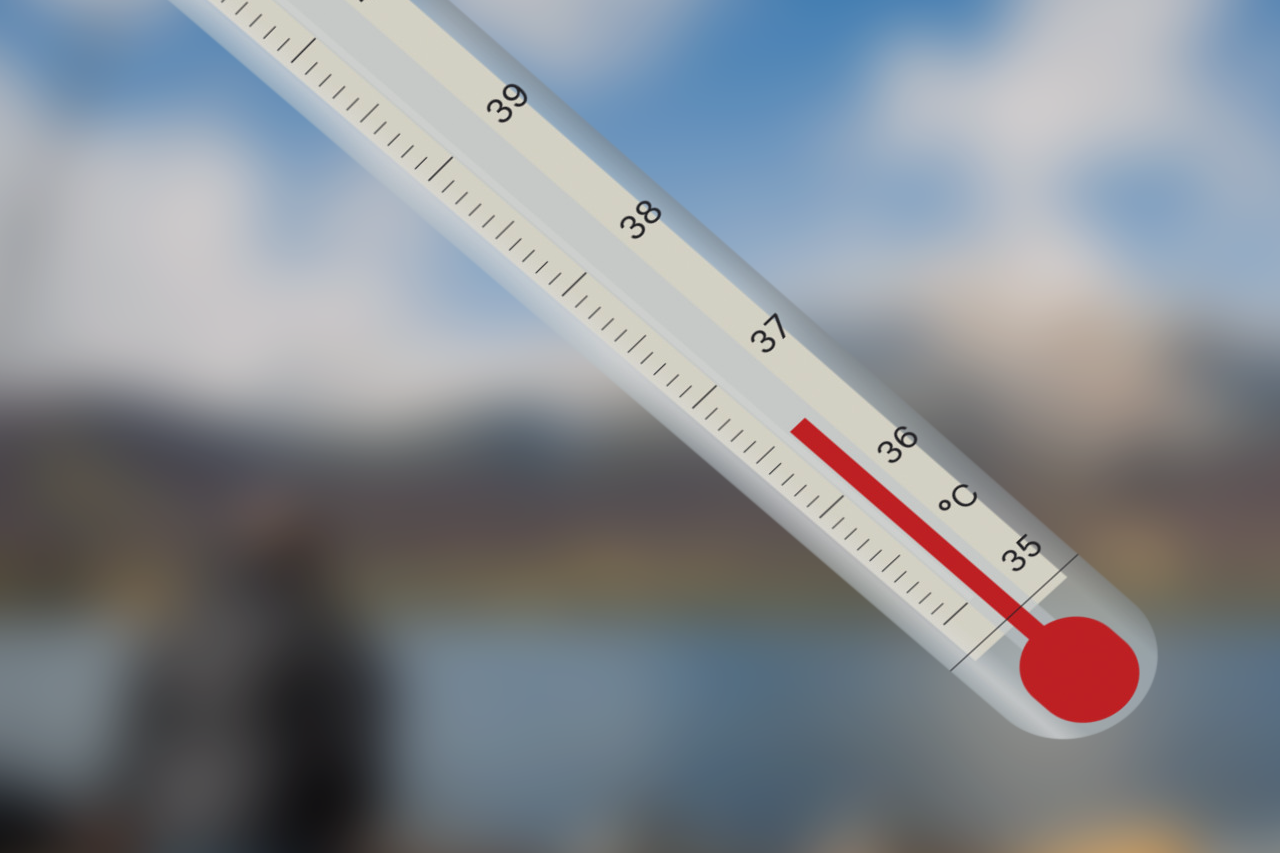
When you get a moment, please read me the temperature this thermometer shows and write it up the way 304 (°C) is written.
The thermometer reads 36.5 (°C)
